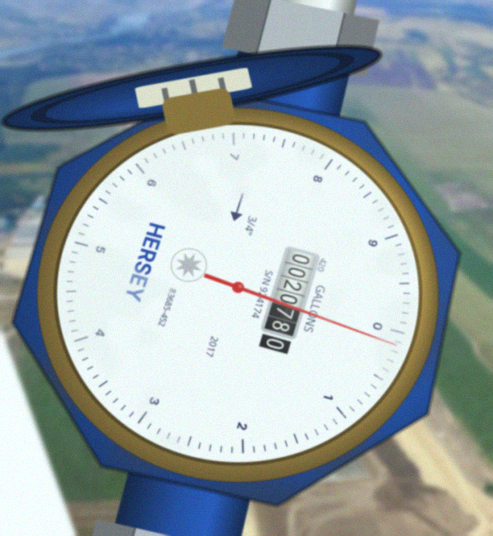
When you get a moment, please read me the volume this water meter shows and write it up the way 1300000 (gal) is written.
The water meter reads 20780.1 (gal)
